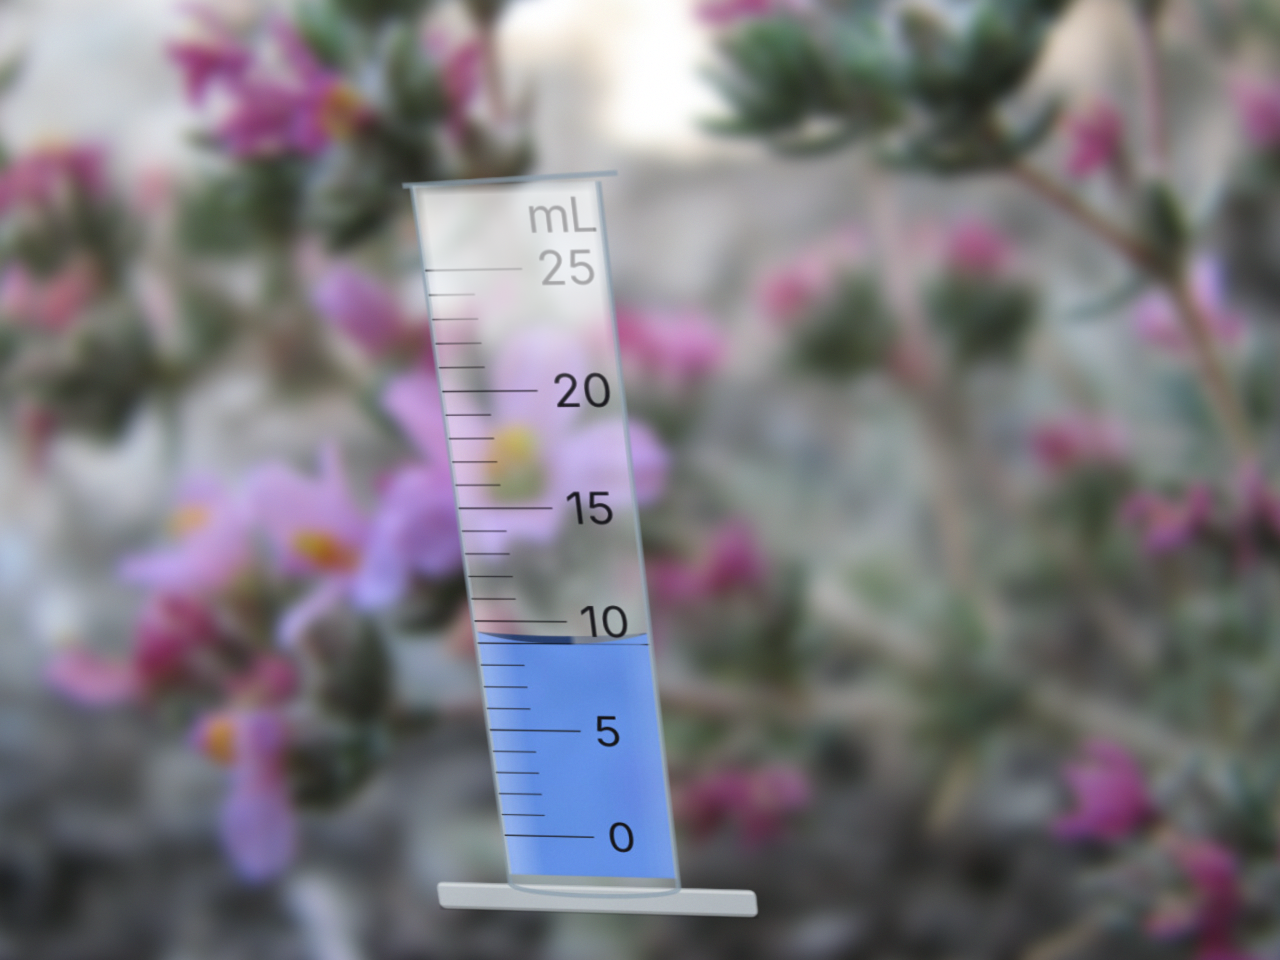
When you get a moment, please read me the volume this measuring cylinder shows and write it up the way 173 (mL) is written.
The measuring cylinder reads 9 (mL)
